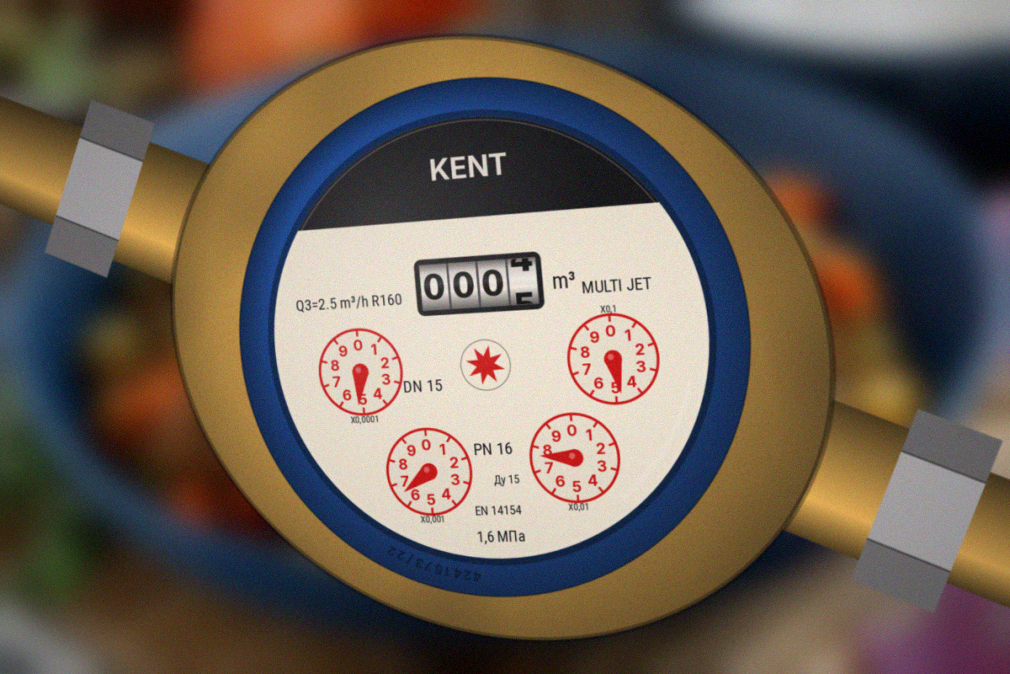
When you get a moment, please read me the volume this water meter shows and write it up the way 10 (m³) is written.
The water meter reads 4.4765 (m³)
